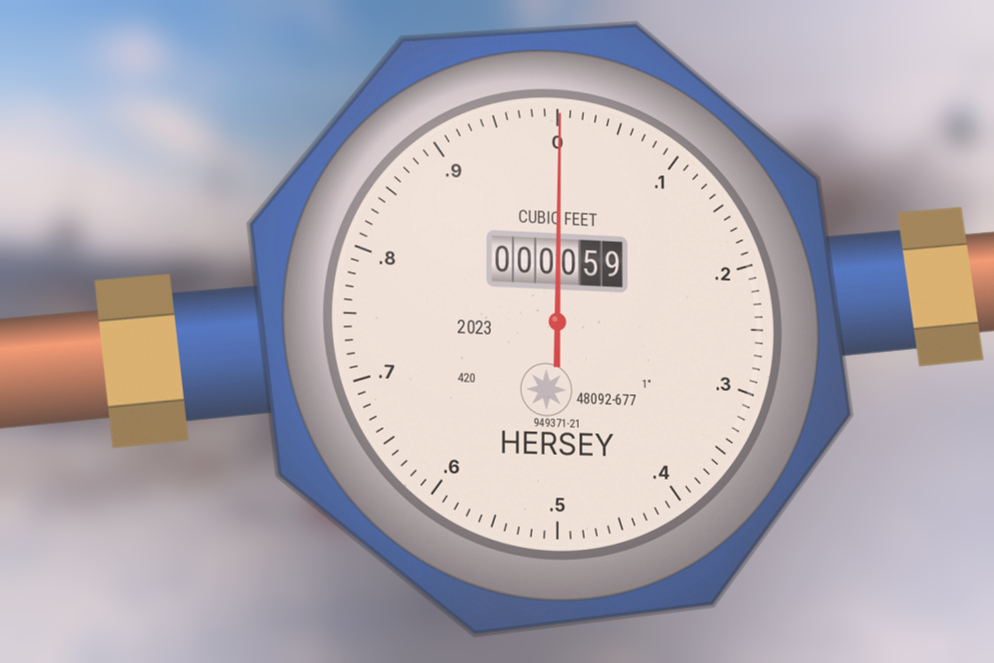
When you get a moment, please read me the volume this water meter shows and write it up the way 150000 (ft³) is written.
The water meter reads 59.00 (ft³)
